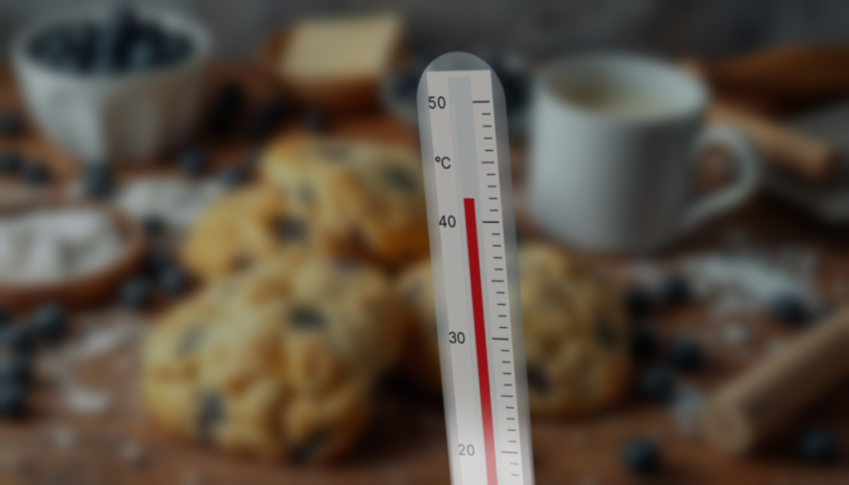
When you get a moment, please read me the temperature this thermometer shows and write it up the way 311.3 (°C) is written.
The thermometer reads 42 (°C)
